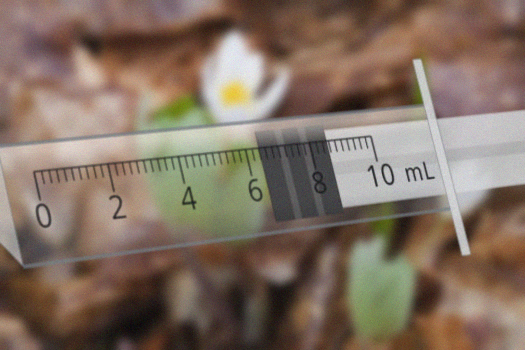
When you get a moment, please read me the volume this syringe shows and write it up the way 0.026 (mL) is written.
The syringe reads 6.4 (mL)
